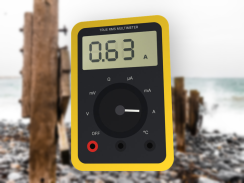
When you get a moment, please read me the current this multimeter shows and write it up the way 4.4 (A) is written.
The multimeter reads 0.63 (A)
